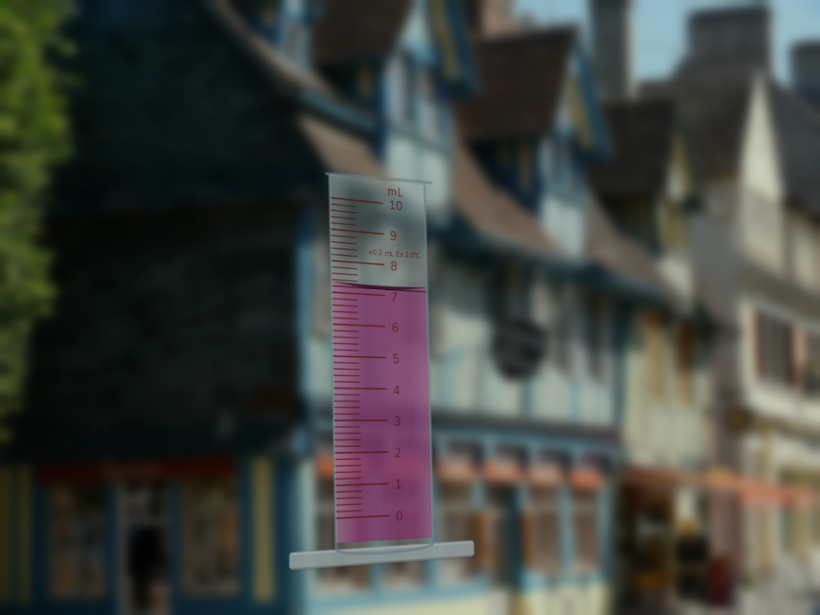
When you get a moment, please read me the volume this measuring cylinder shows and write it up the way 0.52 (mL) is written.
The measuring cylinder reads 7.2 (mL)
